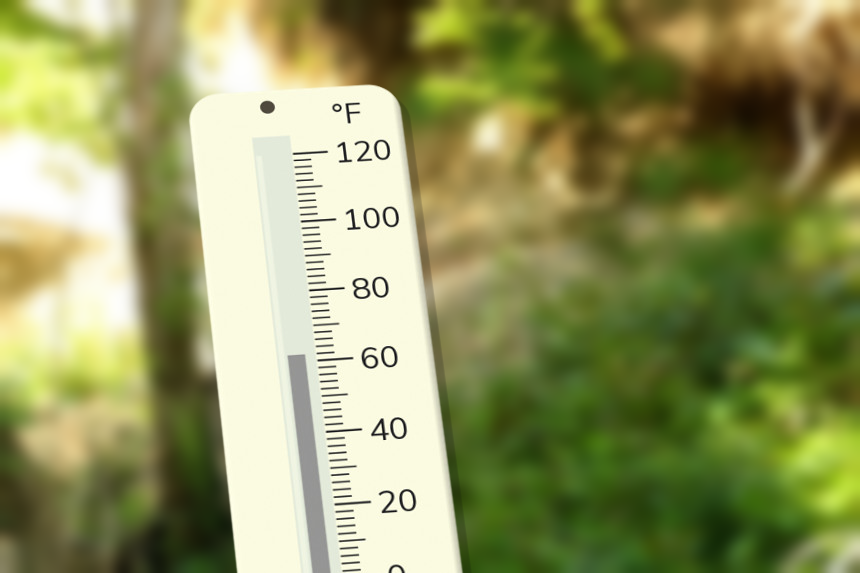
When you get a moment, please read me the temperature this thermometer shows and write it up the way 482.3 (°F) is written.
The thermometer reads 62 (°F)
